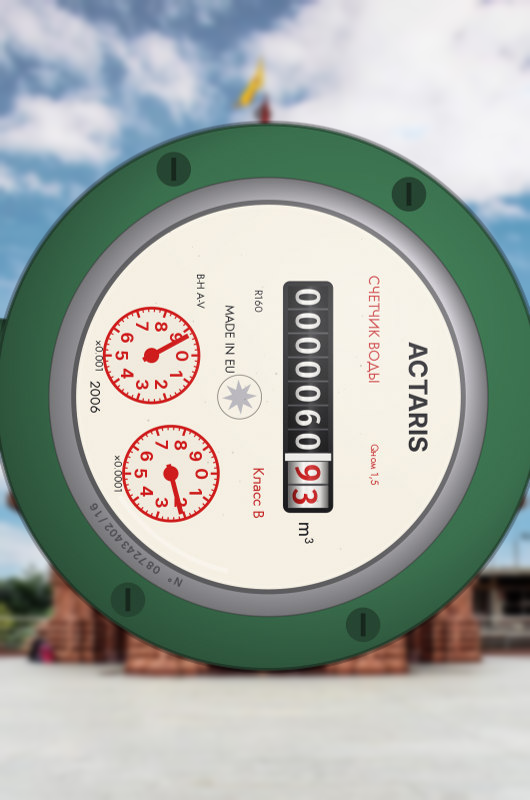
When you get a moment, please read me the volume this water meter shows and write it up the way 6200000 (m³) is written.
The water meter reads 60.9292 (m³)
